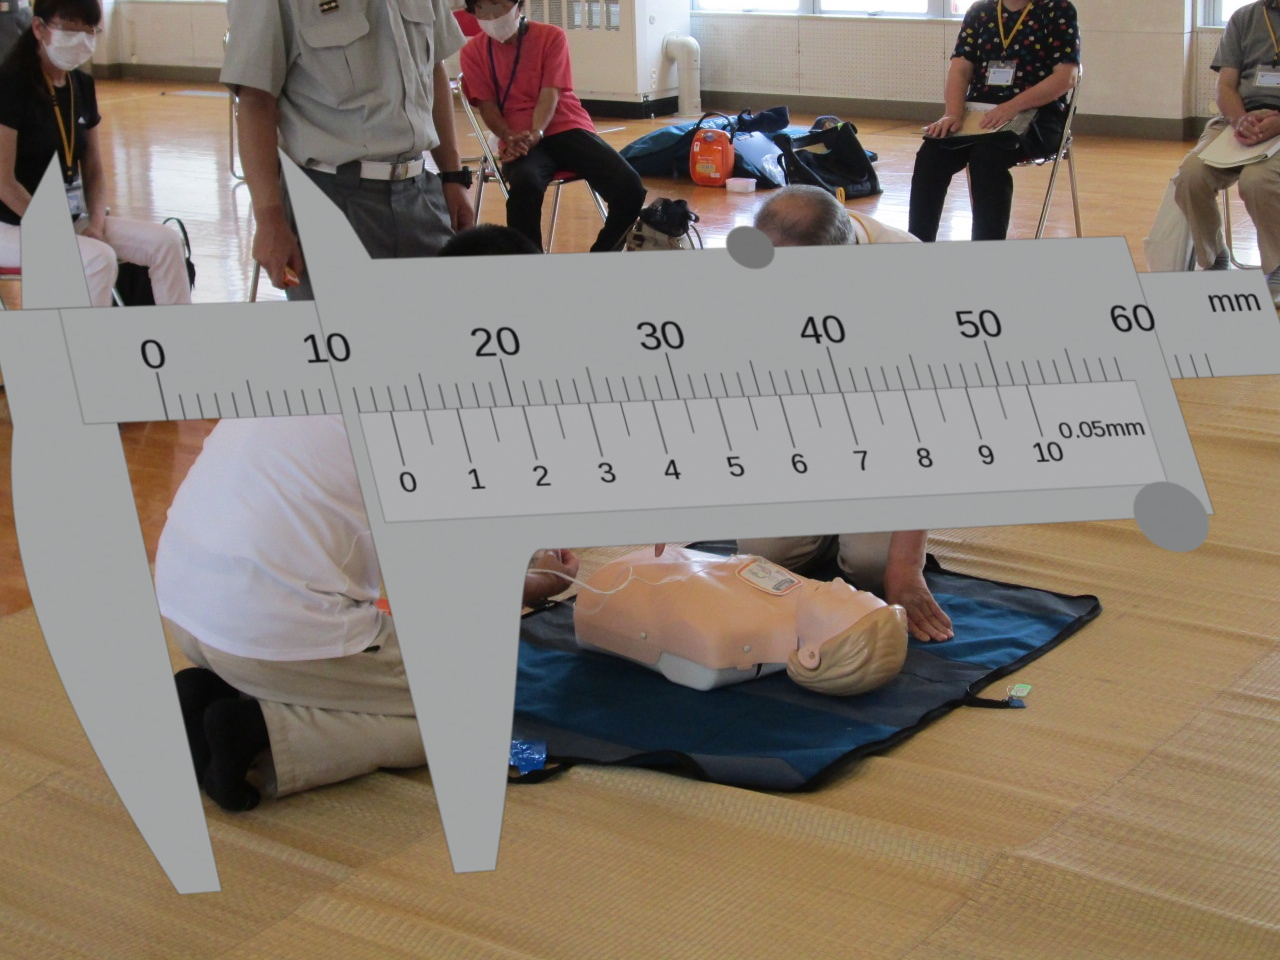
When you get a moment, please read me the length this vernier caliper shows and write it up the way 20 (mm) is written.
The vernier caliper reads 12.8 (mm)
